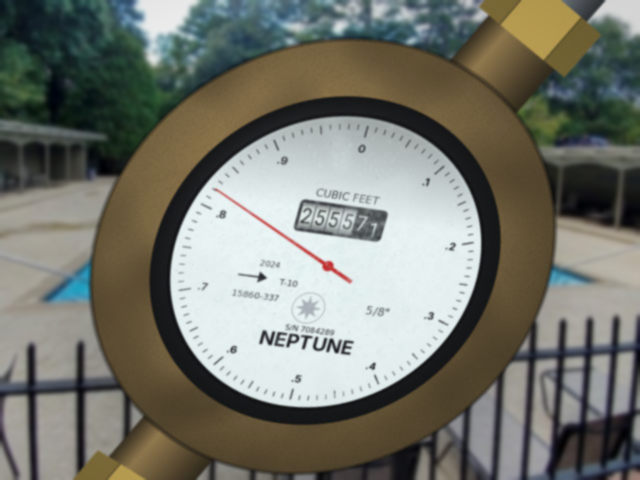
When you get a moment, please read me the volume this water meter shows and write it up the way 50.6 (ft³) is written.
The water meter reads 255570.82 (ft³)
